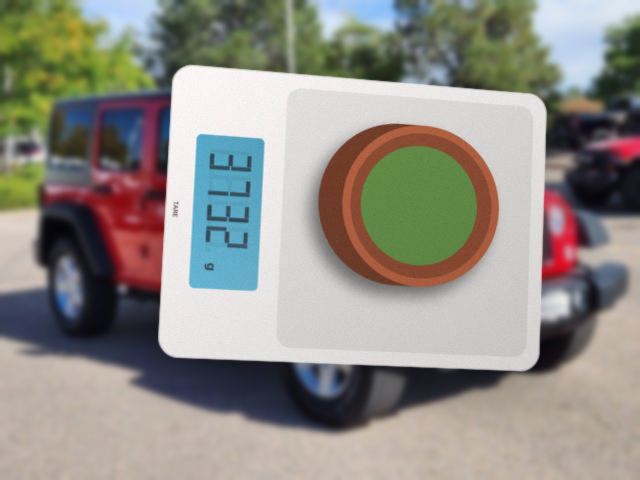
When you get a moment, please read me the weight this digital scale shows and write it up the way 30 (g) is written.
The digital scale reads 3732 (g)
